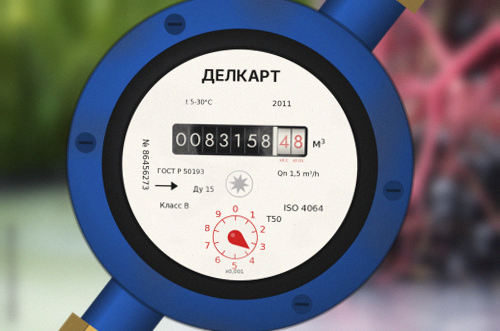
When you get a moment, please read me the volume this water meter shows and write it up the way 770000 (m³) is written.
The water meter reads 83158.483 (m³)
